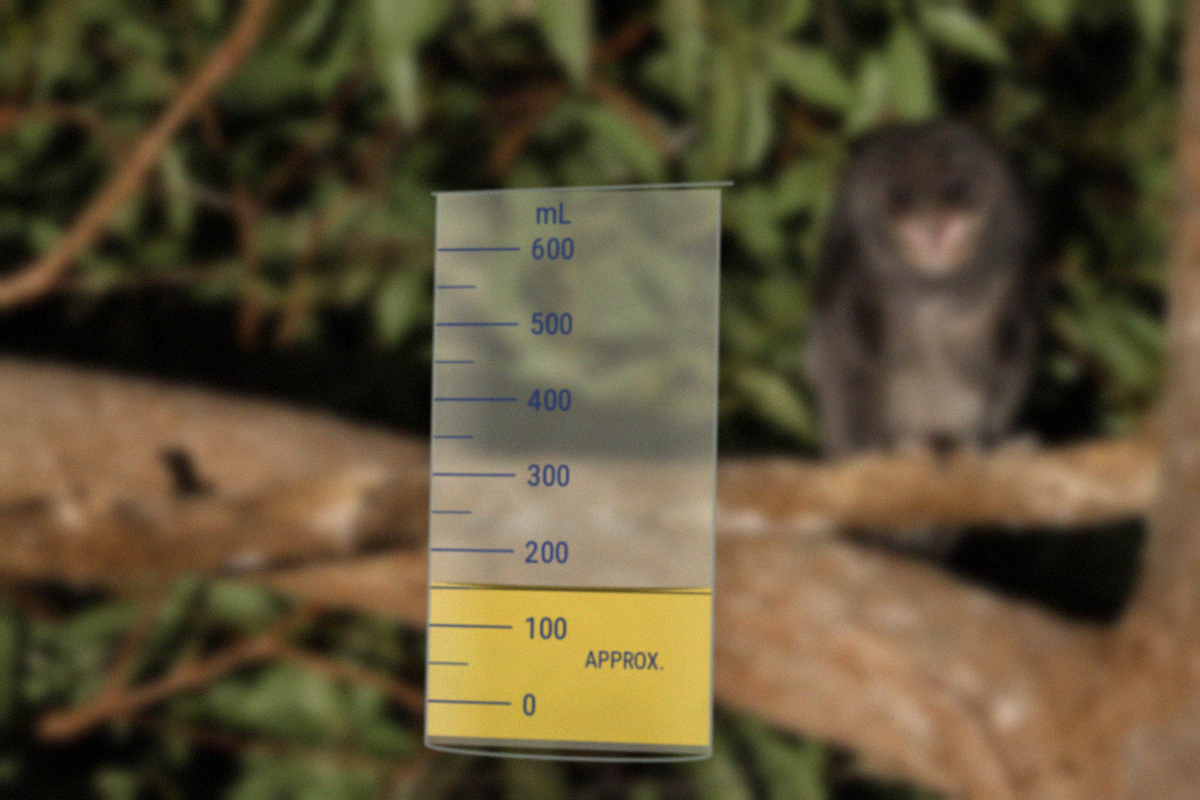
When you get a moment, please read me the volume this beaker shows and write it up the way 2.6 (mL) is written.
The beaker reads 150 (mL)
